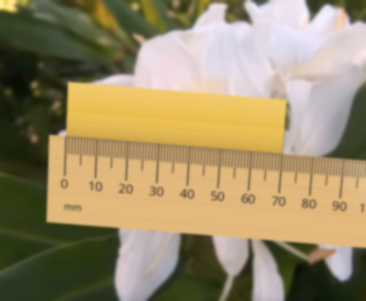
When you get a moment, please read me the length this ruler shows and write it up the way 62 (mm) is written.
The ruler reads 70 (mm)
